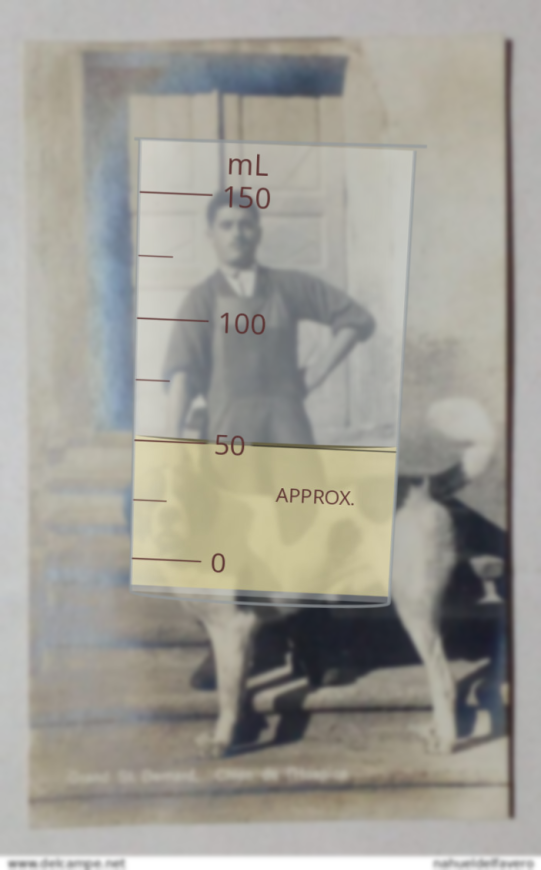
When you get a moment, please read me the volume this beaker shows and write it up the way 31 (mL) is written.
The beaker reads 50 (mL)
